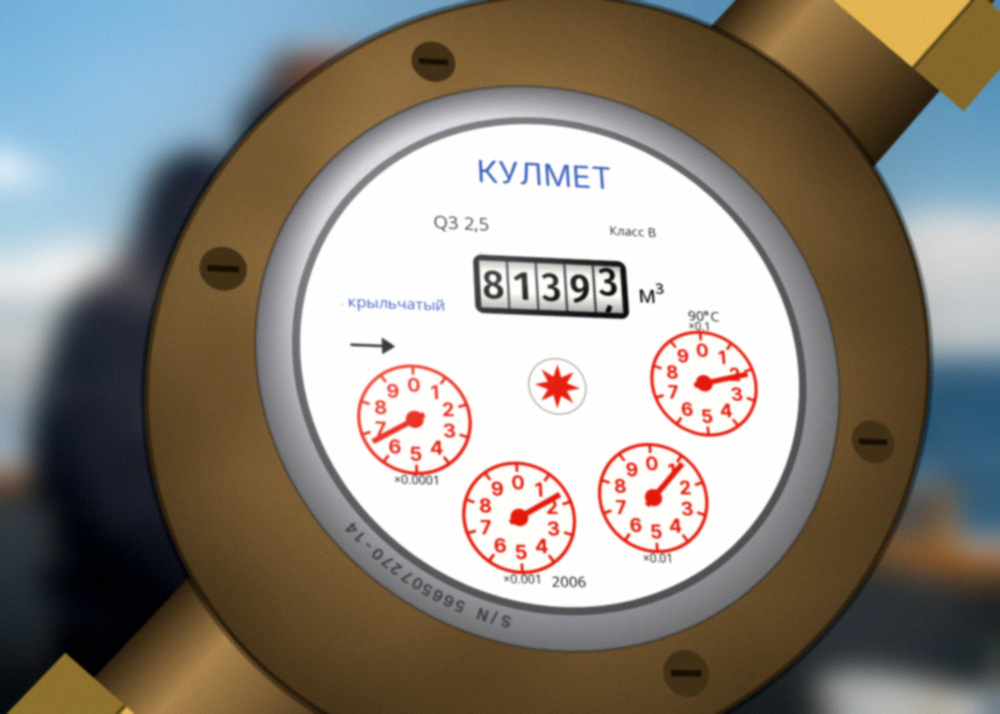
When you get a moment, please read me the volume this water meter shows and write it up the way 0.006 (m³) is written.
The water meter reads 81393.2116 (m³)
